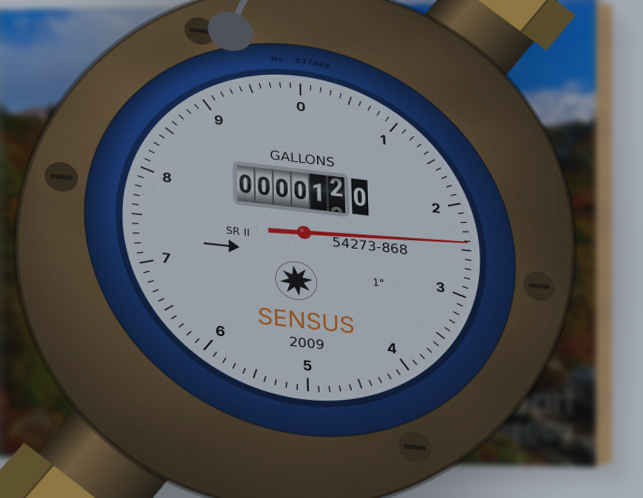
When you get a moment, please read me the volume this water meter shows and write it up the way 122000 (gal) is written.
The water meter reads 122.4 (gal)
